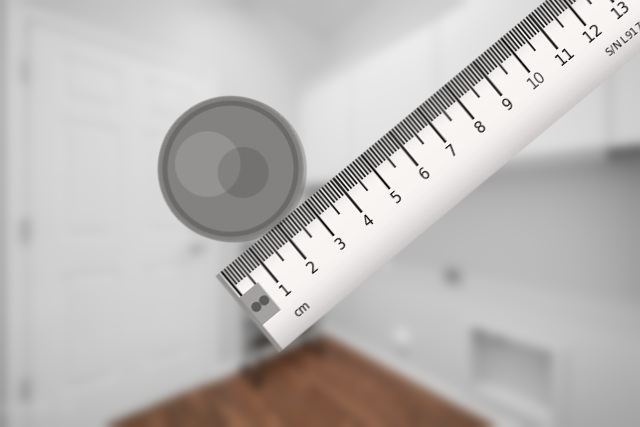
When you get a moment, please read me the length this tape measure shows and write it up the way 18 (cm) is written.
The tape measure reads 4 (cm)
